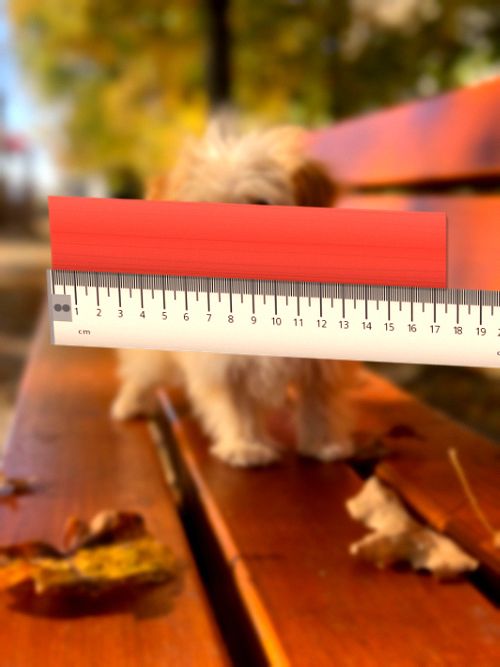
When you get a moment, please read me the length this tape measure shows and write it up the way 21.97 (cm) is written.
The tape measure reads 17.5 (cm)
